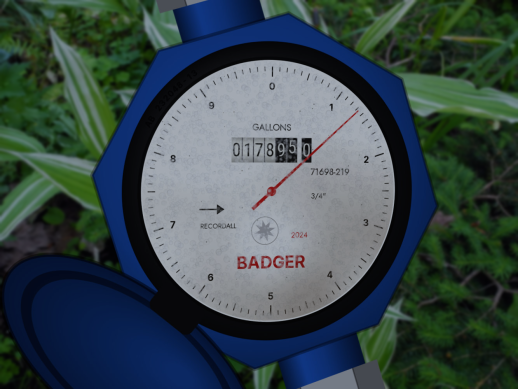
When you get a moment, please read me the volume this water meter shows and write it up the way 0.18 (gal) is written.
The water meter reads 178951.3 (gal)
